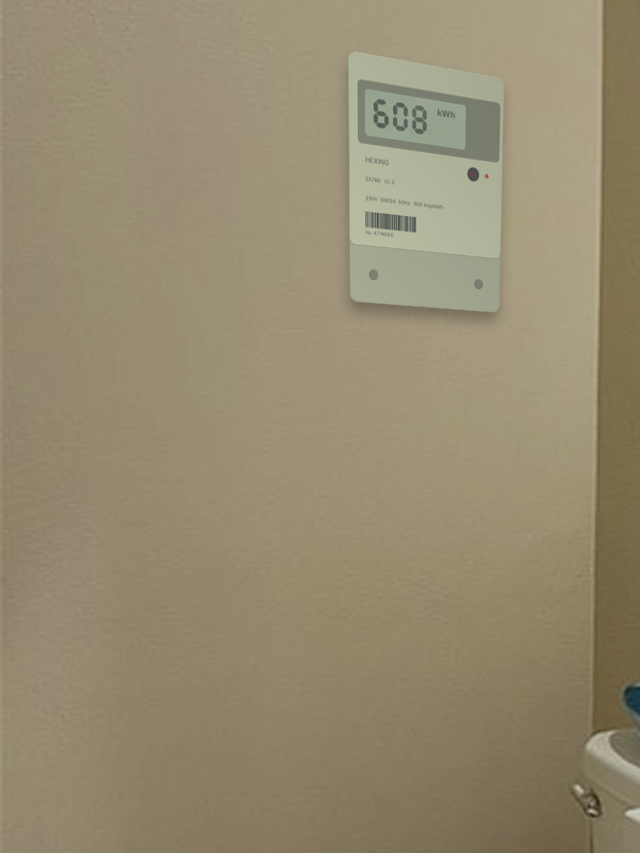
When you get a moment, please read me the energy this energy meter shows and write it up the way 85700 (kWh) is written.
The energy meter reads 608 (kWh)
